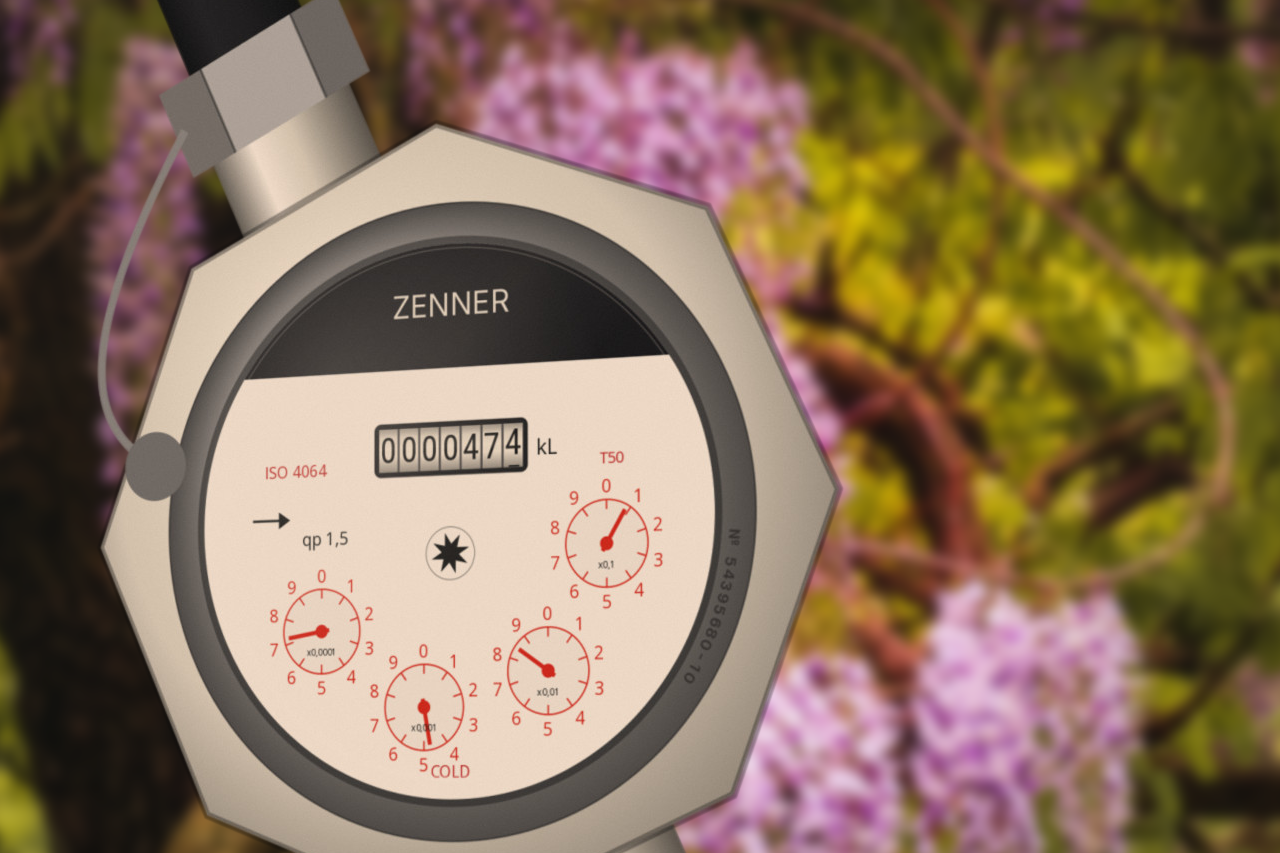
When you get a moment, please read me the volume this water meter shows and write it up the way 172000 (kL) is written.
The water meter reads 474.0847 (kL)
